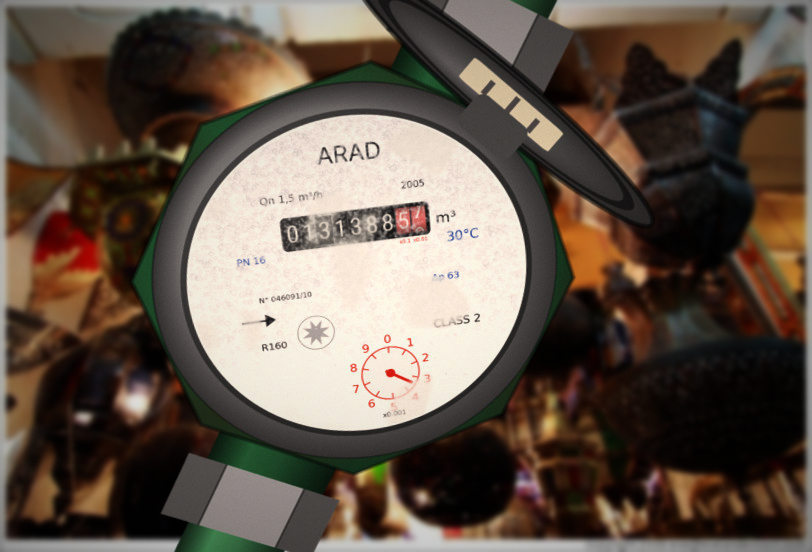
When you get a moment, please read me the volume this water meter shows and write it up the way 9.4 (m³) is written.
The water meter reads 131388.573 (m³)
